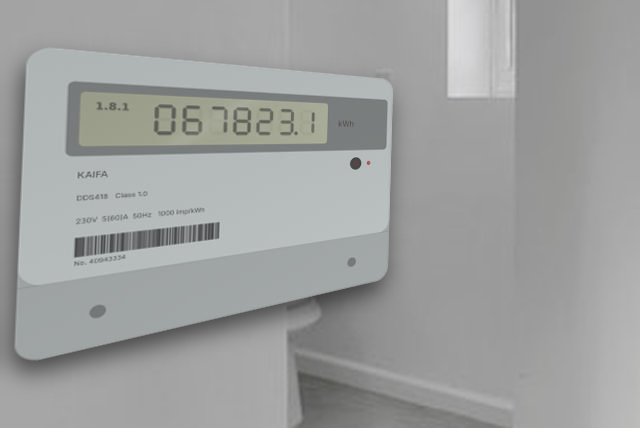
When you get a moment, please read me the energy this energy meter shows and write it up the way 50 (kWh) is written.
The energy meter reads 67823.1 (kWh)
